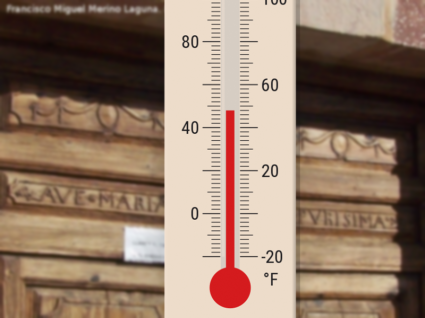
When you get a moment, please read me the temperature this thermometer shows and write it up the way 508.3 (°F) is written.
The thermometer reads 48 (°F)
